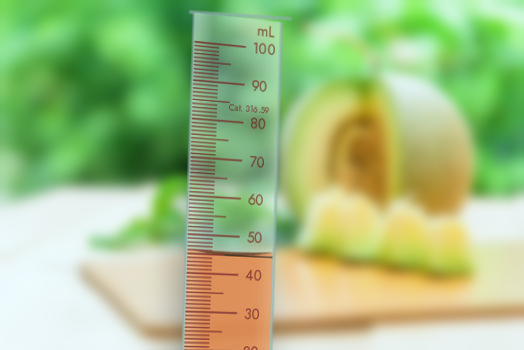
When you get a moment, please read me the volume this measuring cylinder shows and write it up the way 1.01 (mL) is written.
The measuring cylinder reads 45 (mL)
